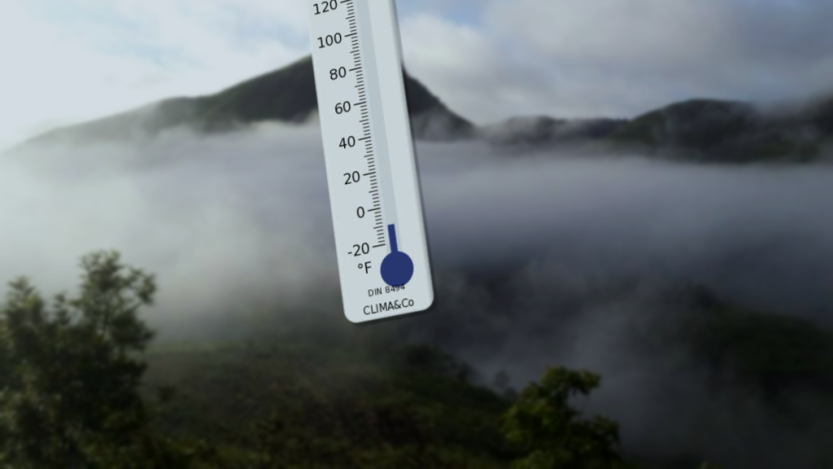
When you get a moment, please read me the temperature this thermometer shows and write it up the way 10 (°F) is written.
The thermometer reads -10 (°F)
